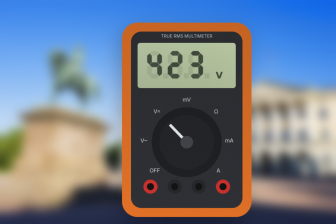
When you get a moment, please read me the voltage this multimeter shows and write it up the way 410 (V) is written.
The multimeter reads 423 (V)
